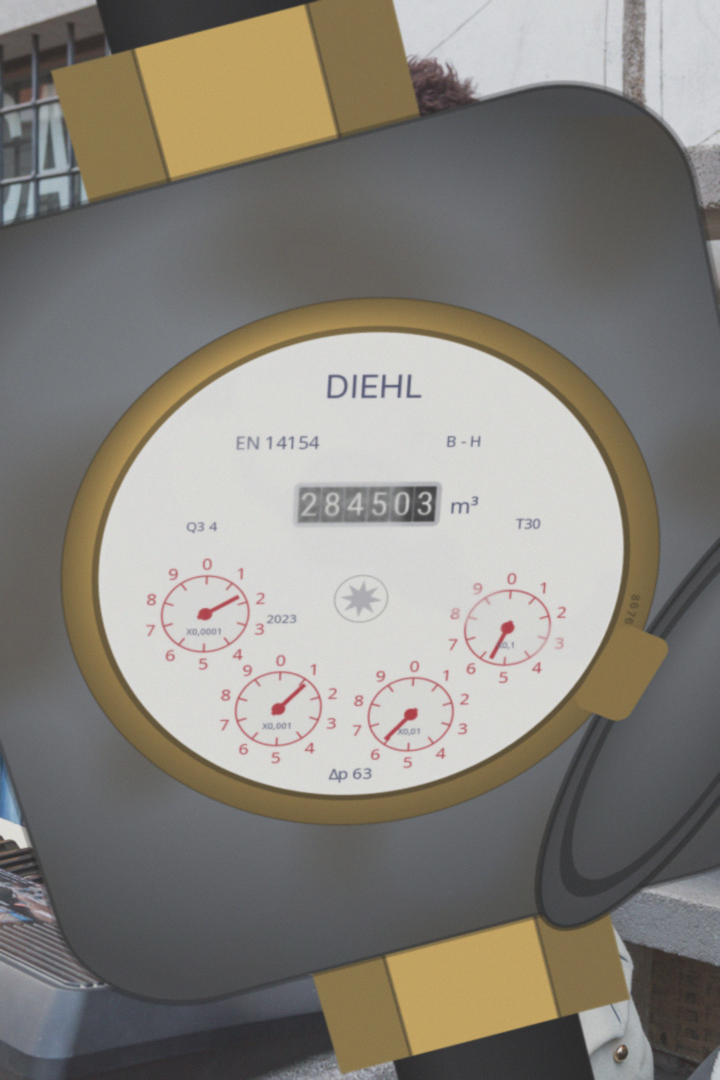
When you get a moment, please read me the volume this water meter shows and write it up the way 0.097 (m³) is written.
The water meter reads 284503.5611 (m³)
